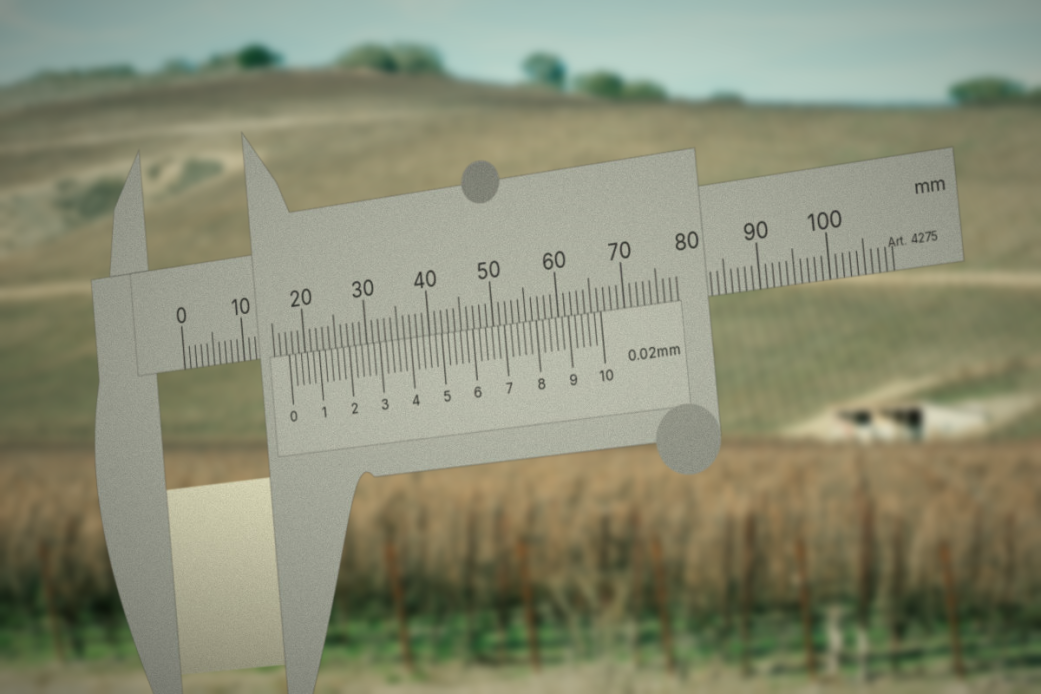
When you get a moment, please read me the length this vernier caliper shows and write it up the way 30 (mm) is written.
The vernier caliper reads 17.4 (mm)
